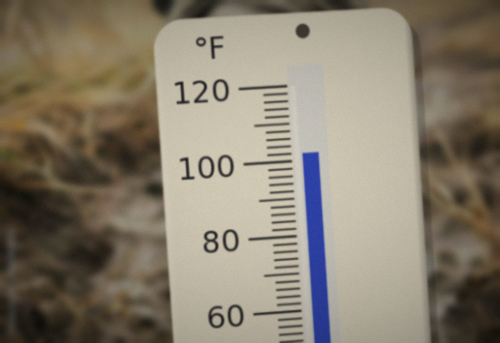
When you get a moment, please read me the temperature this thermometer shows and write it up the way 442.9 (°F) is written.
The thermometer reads 102 (°F)
